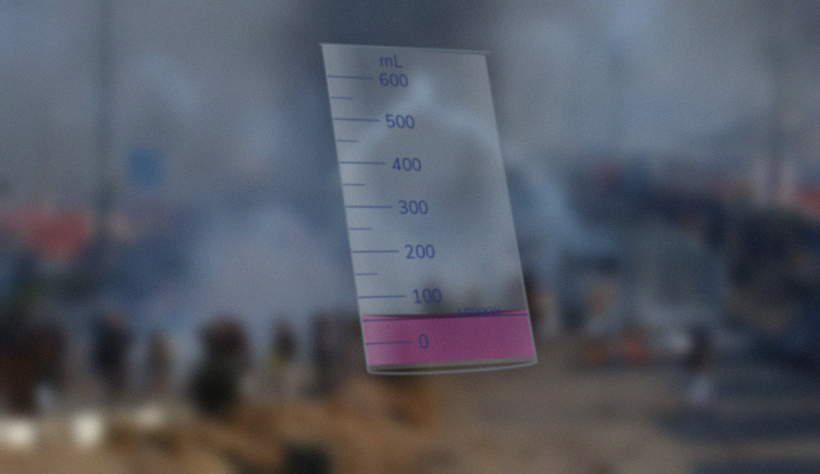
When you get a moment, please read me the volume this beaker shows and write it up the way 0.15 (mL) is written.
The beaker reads 50 (mL)
